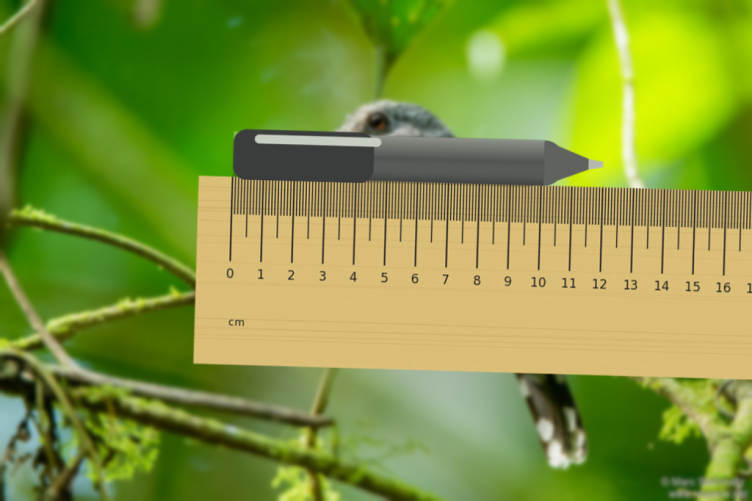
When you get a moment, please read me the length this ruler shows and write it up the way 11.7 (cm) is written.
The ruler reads 12 (cm)
